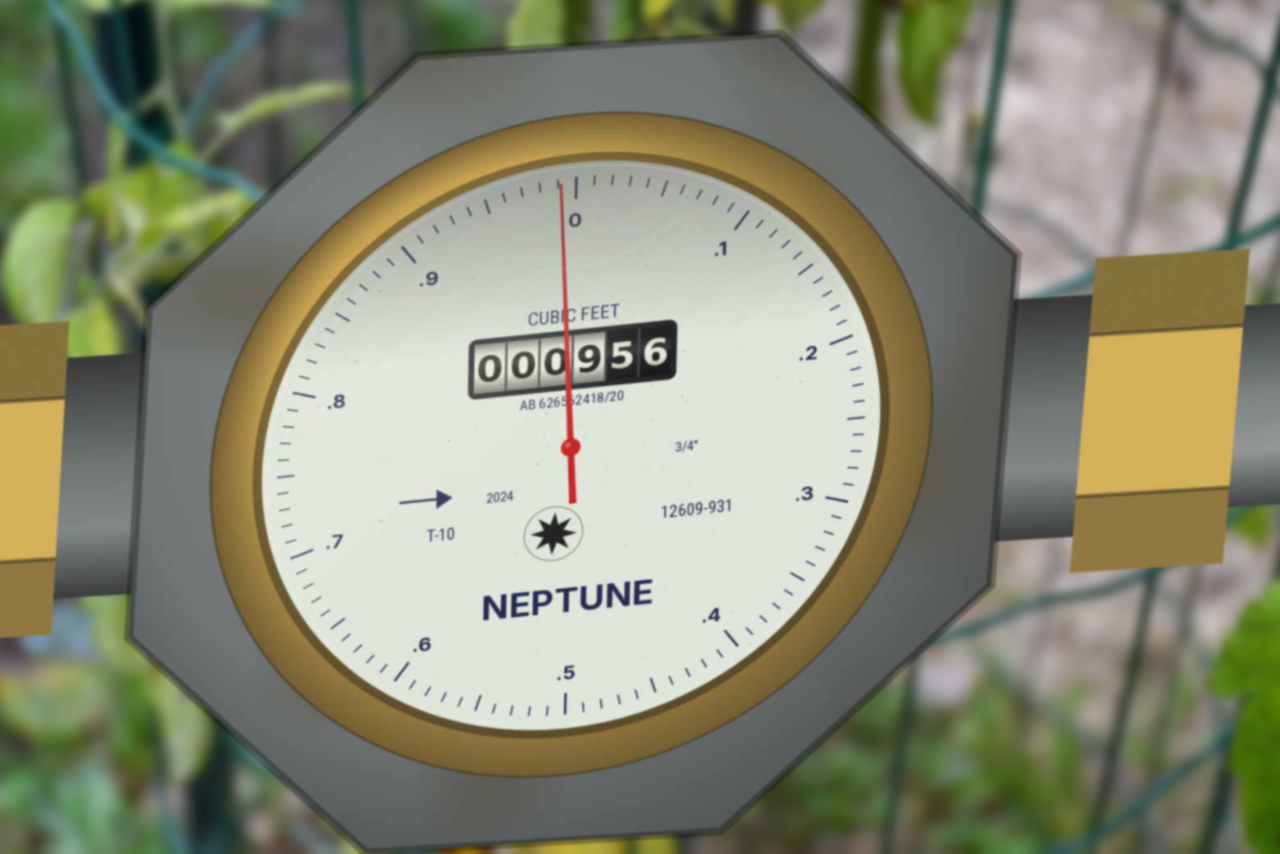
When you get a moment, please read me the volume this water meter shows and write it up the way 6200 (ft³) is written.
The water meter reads 955.99 (ft³)
